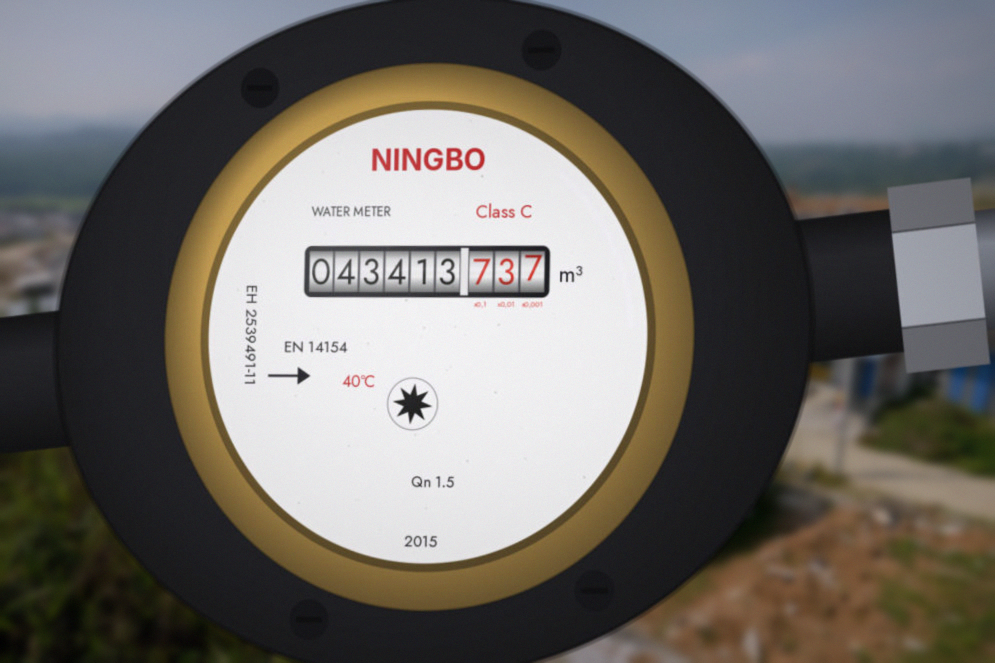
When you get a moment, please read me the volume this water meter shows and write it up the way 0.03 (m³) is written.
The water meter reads 43413.737 (m³)
